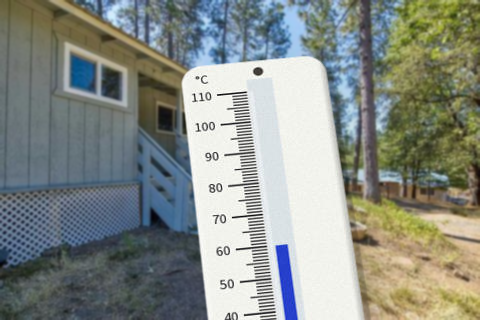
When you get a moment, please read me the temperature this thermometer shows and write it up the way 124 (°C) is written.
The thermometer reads 60 (°C)
